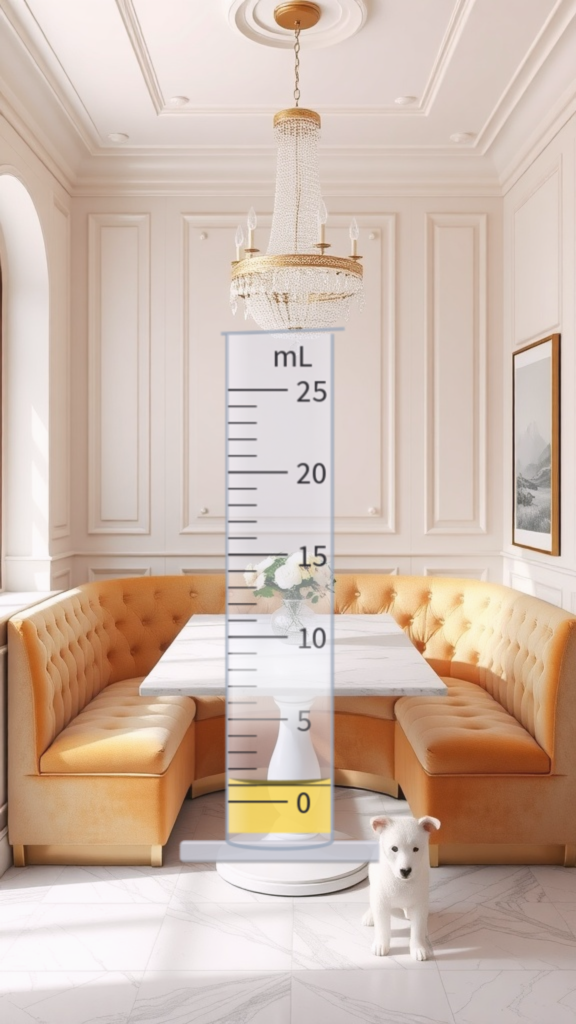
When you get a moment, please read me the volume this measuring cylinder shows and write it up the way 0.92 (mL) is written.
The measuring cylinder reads 1 (mL)
